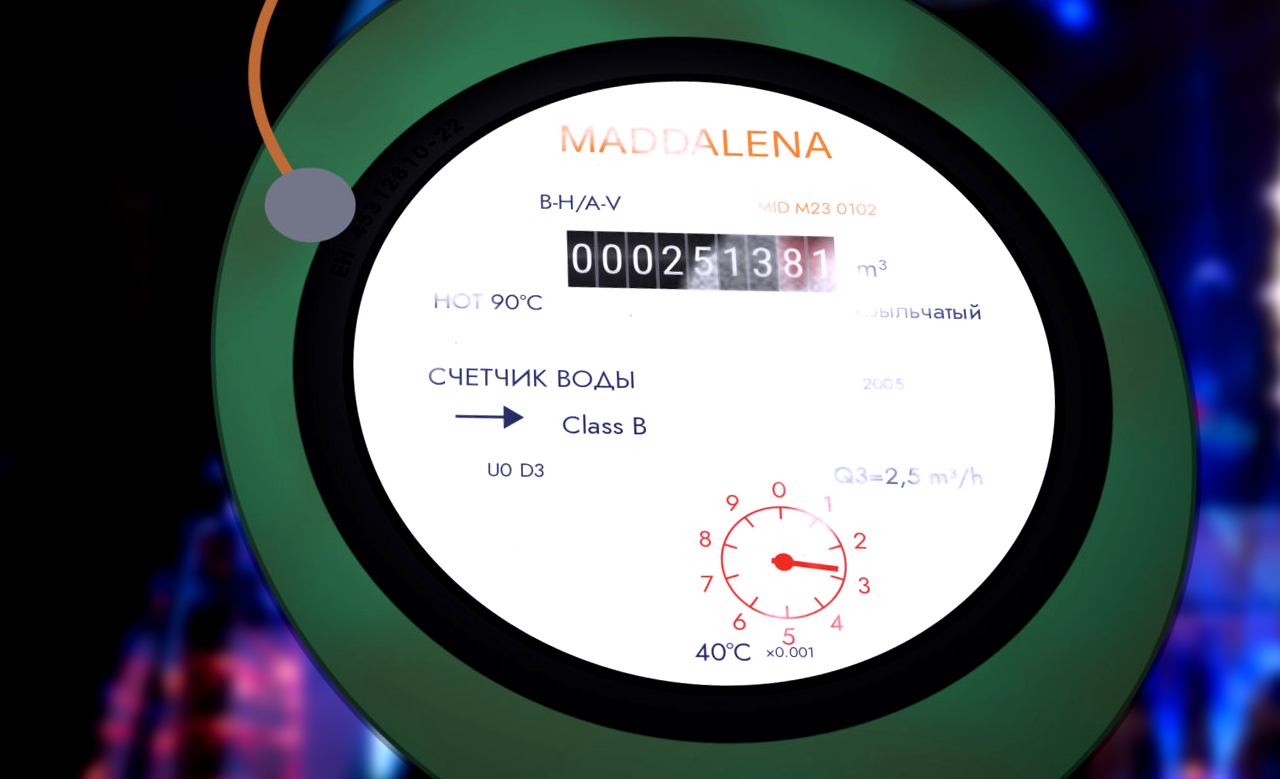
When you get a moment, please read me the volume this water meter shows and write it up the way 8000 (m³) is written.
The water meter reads 2513.812 (m³)
